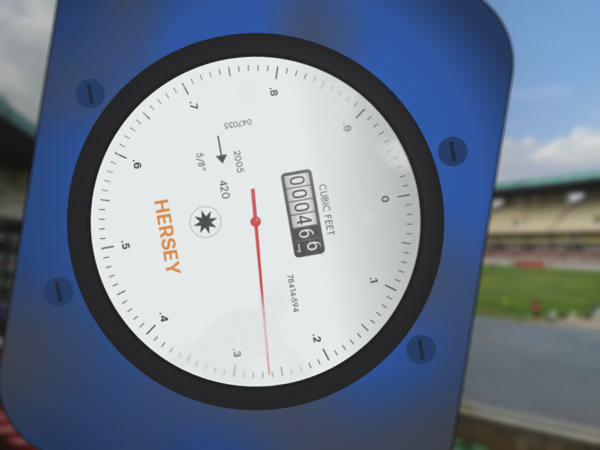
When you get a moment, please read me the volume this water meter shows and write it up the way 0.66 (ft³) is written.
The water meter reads 466.26 (ft³)
